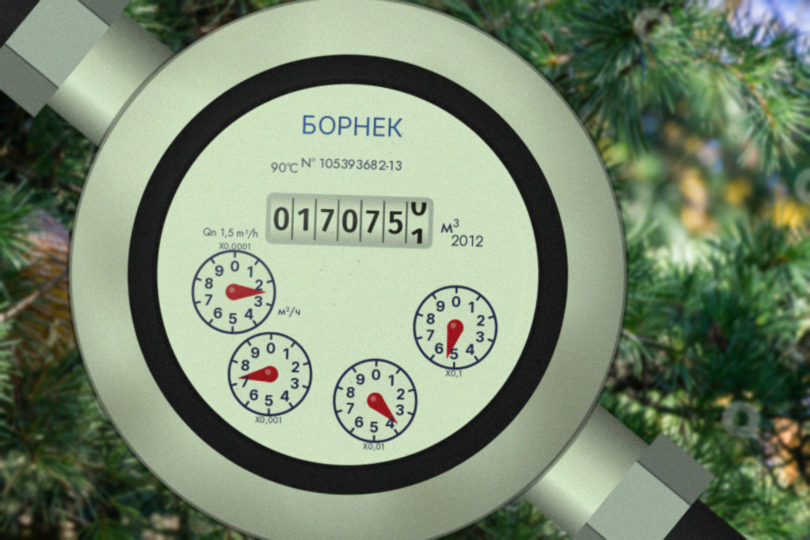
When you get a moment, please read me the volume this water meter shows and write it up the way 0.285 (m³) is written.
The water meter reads 170750.5372 (m³)
